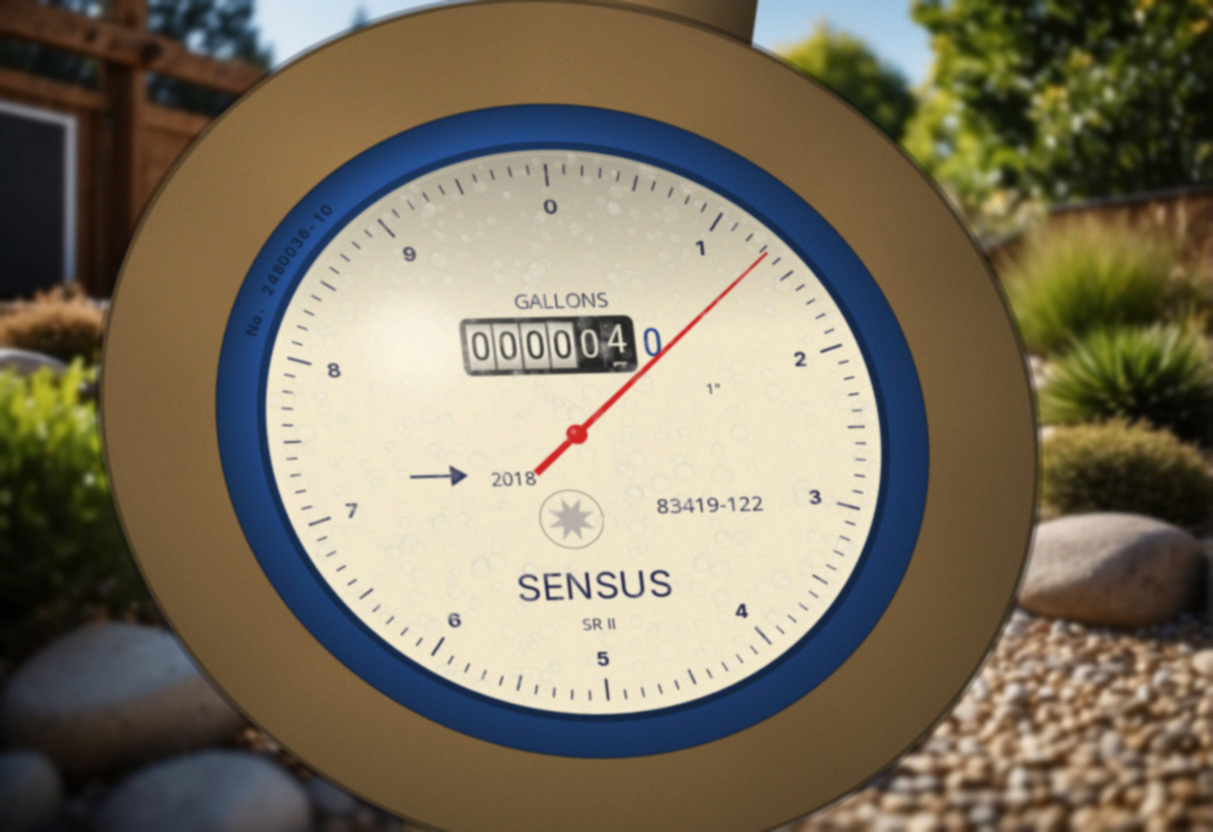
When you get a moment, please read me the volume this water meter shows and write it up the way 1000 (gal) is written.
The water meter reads 41.3 (gal)
